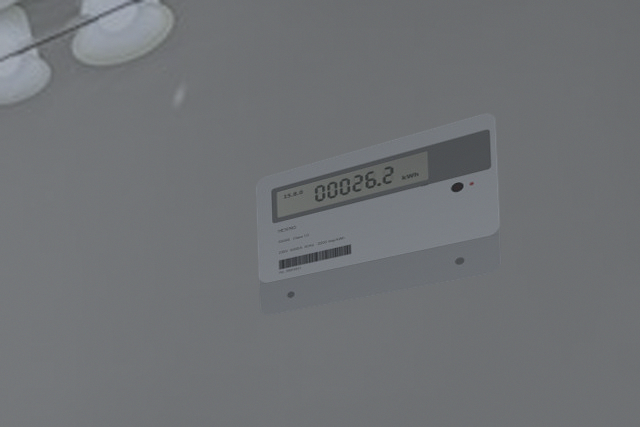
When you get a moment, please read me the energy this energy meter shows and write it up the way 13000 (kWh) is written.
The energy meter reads 26.2 (kWh)
